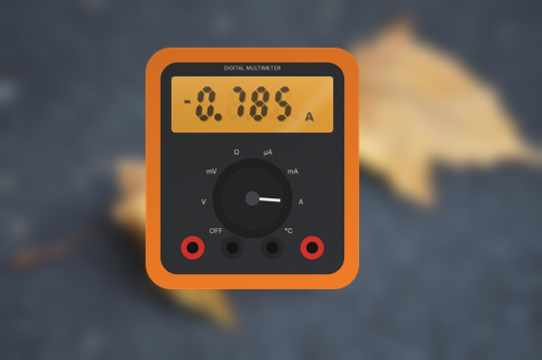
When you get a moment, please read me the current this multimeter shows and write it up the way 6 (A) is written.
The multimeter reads -0.785 (A)
